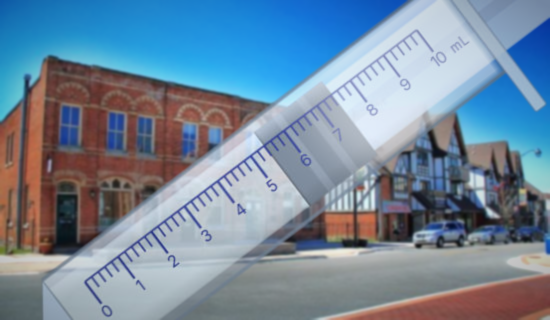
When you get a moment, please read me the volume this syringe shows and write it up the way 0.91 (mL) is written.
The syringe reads 5.4 (mL)
